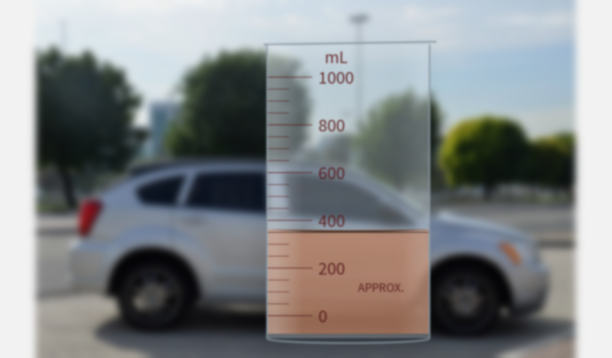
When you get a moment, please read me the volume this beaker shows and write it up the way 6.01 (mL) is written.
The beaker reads 350 (mL)
